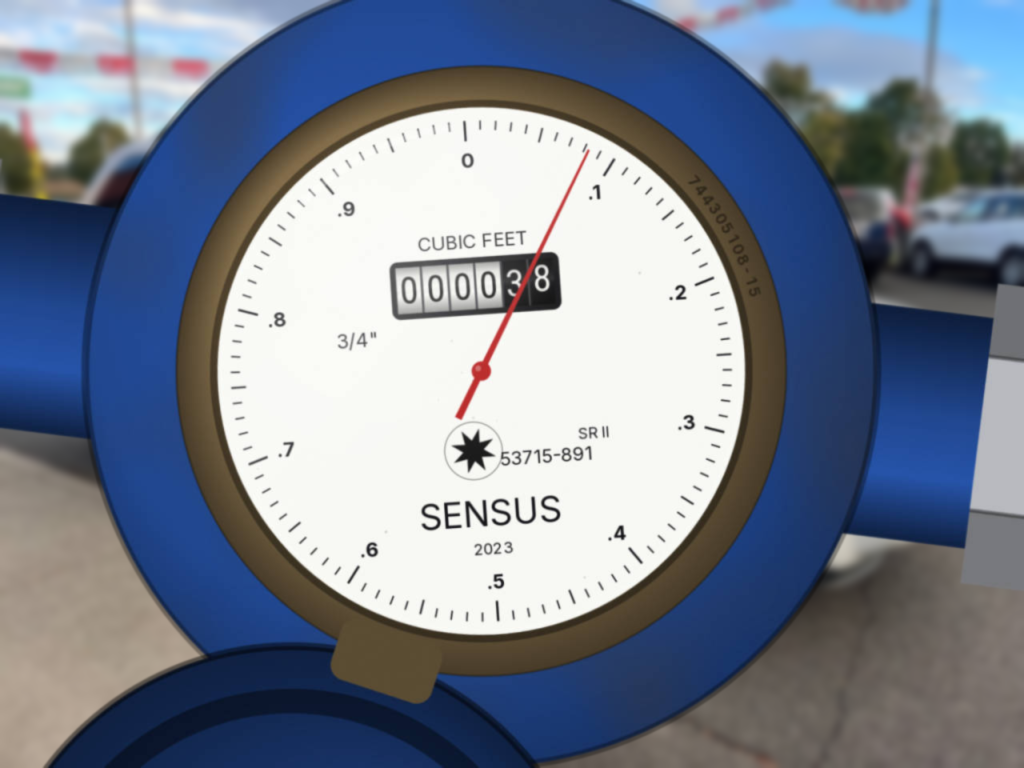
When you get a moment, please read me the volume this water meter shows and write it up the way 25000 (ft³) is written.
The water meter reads 38.08 (ft³)
